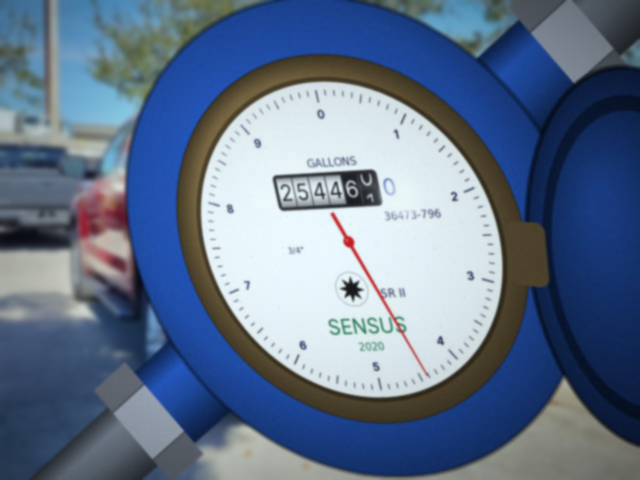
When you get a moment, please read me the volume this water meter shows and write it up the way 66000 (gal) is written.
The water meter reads 2544604.4 (gal)
